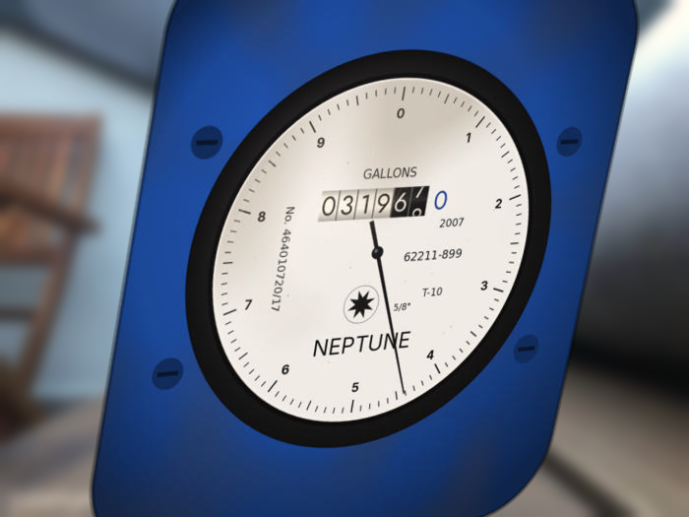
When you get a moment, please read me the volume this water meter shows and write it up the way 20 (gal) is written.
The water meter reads 319674.4 (gal)
